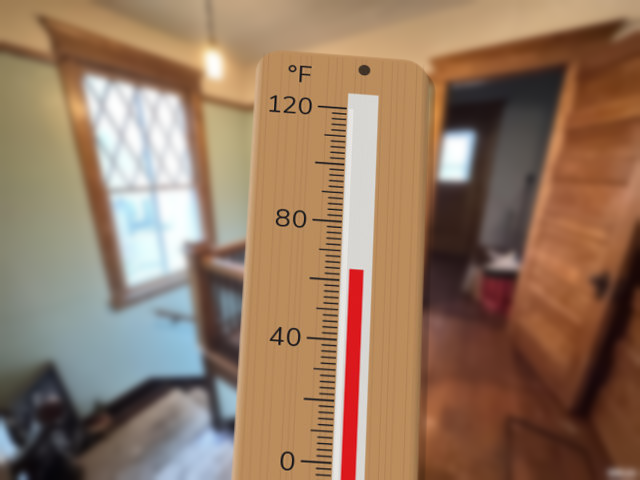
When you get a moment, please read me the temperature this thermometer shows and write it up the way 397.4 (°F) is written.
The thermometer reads 64 (°F)
